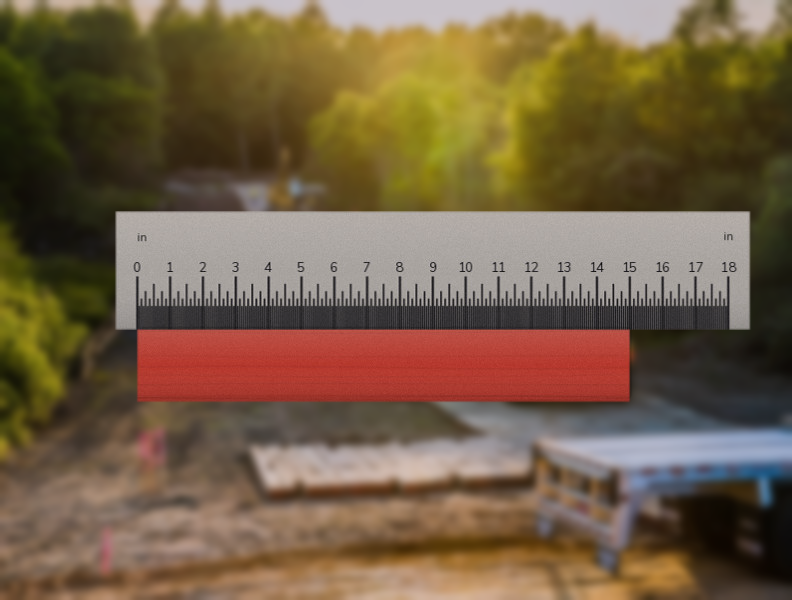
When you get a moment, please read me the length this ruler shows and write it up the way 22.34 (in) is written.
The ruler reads 15 (in)
